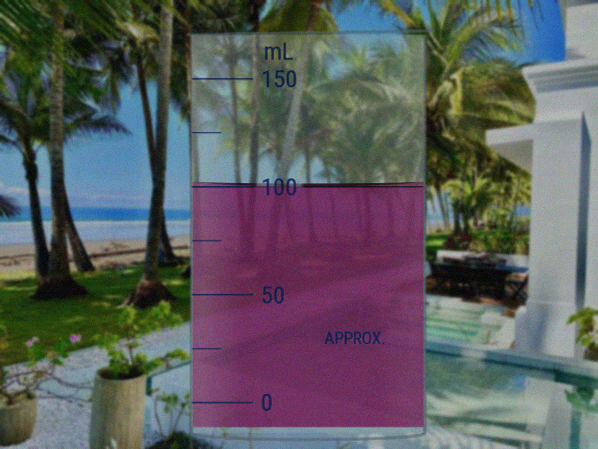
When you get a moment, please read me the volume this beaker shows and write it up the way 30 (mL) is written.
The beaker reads 100 (mL)
